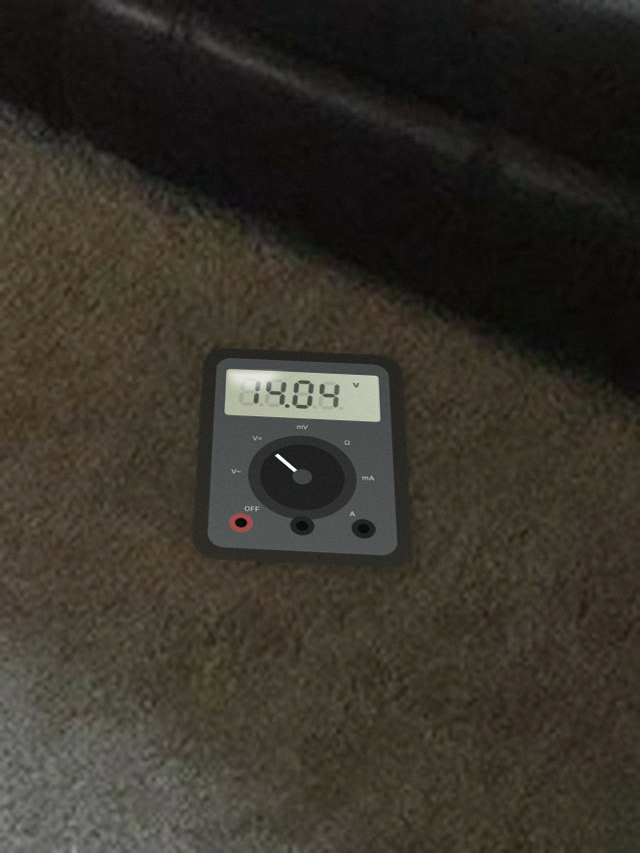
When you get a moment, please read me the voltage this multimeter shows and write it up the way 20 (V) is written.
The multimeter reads 14.04 (V)
